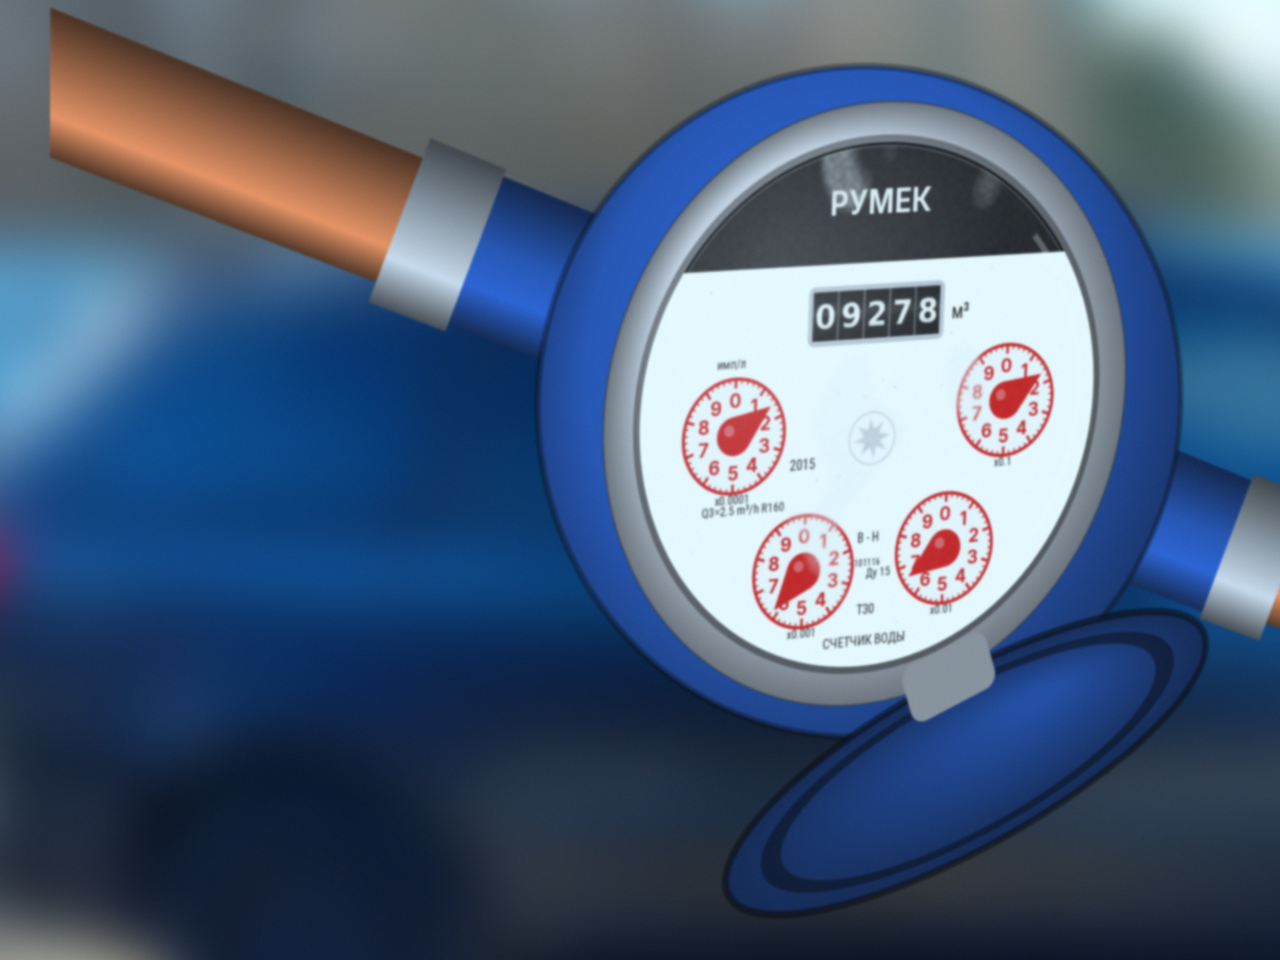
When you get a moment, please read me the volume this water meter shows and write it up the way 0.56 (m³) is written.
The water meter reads 9278.1661 (m³)
